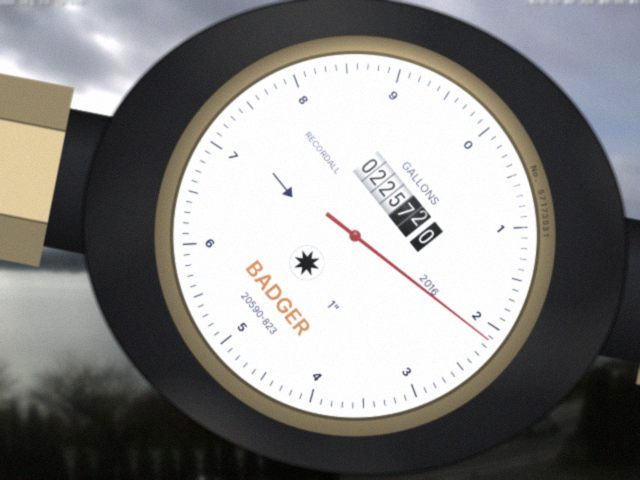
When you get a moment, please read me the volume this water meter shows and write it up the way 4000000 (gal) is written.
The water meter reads 225722.1 (gal)
